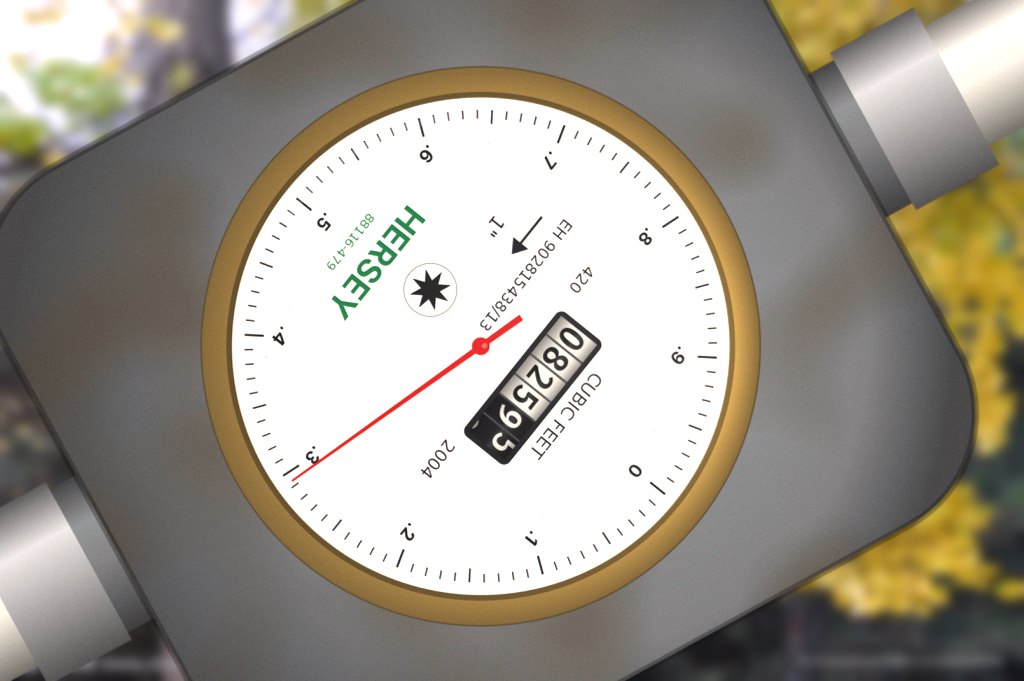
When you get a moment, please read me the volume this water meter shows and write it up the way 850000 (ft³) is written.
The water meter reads 82595.29 (ft³)
